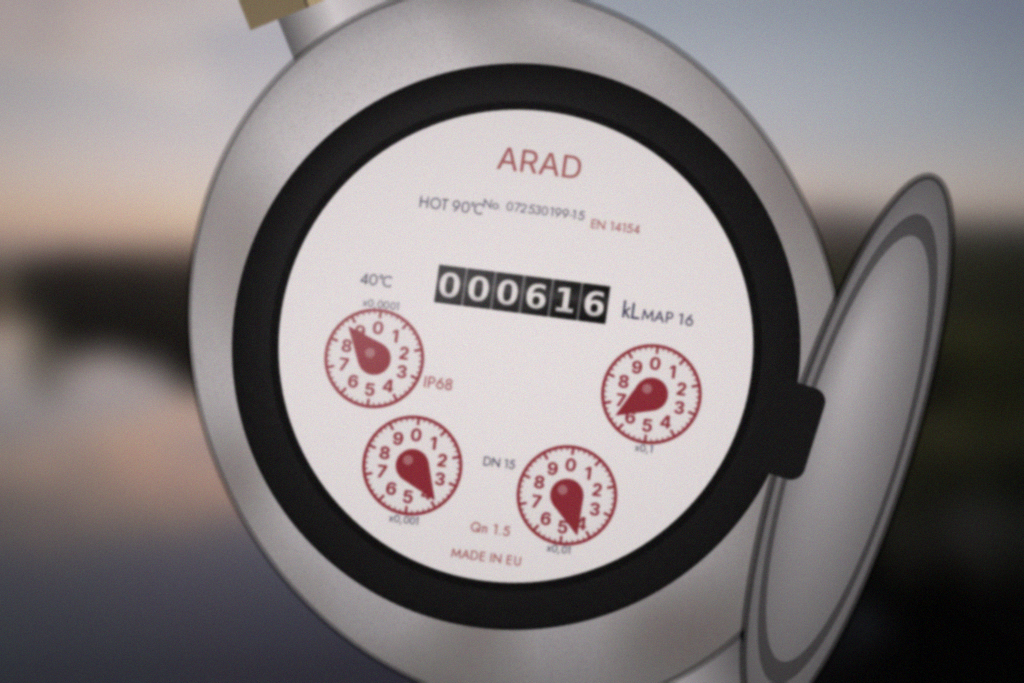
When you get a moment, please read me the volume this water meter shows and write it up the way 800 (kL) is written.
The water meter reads 616.6438 (kL)
